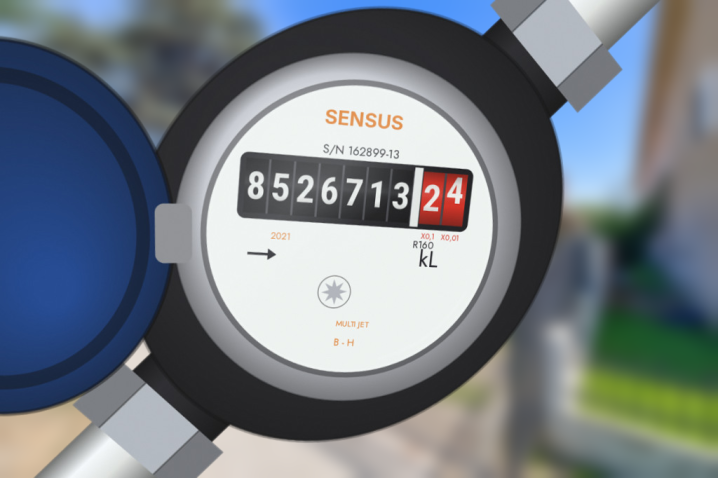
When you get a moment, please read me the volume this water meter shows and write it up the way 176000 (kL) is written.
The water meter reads 8526713.24 (kL)
